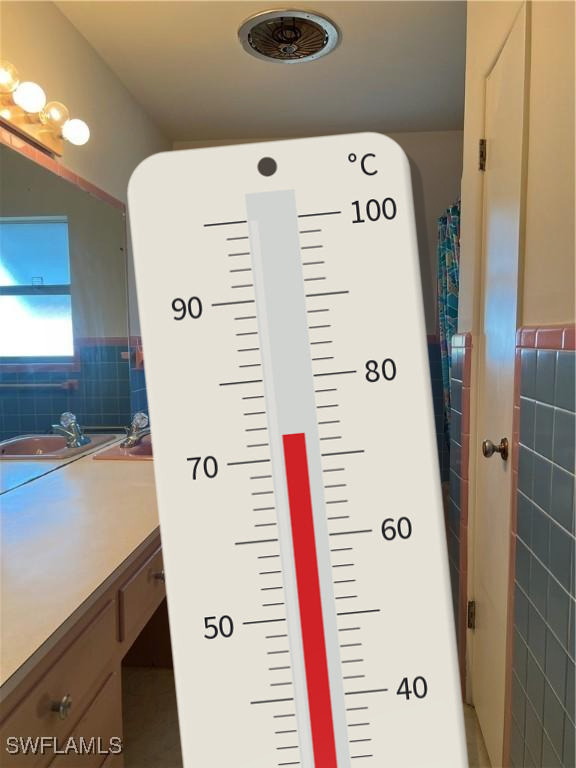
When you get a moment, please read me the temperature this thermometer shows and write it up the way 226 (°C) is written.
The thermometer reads 73 (°C)
